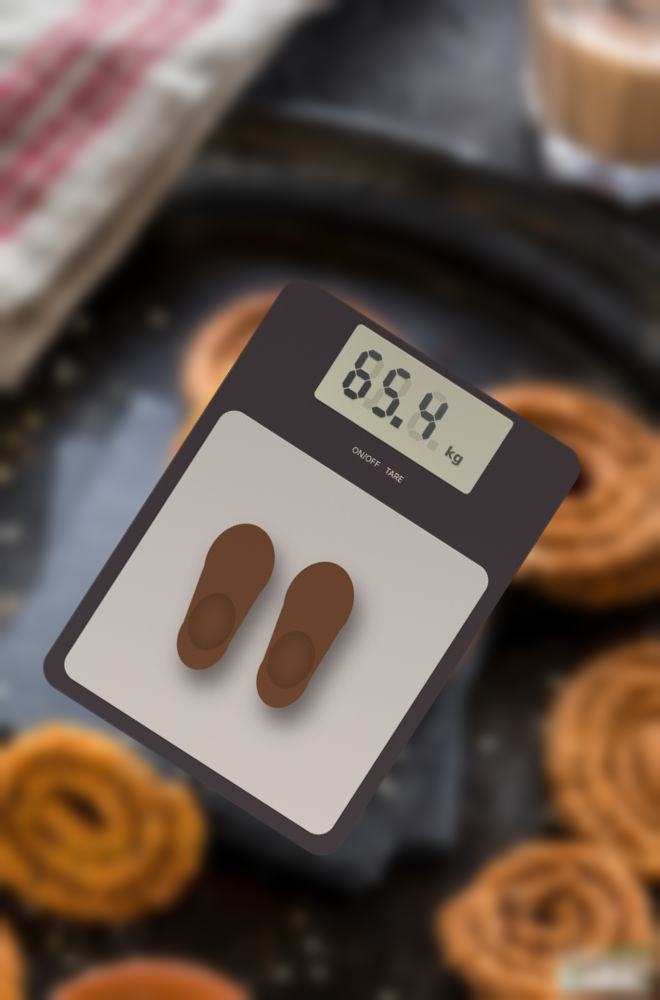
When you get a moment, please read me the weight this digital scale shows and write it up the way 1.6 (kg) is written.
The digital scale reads 65.4 (kg)
